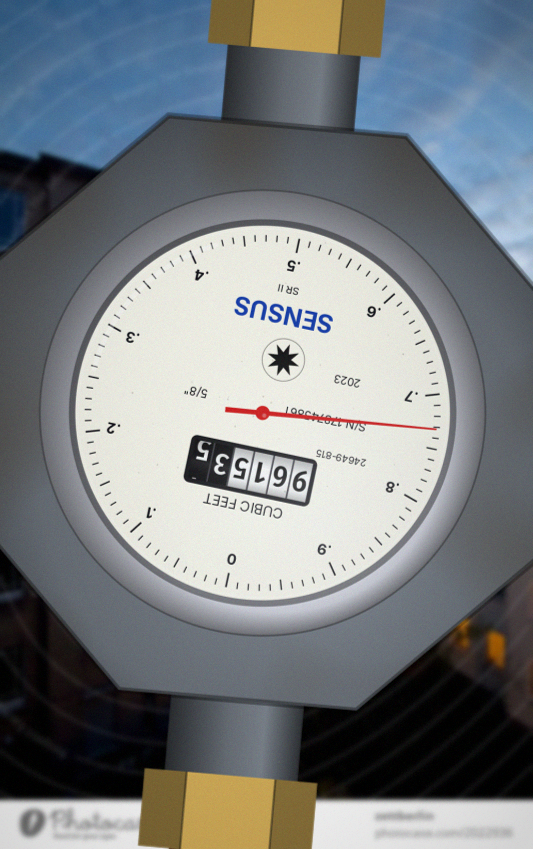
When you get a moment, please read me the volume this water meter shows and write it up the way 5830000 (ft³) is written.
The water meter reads 961534.73 (ft³)
